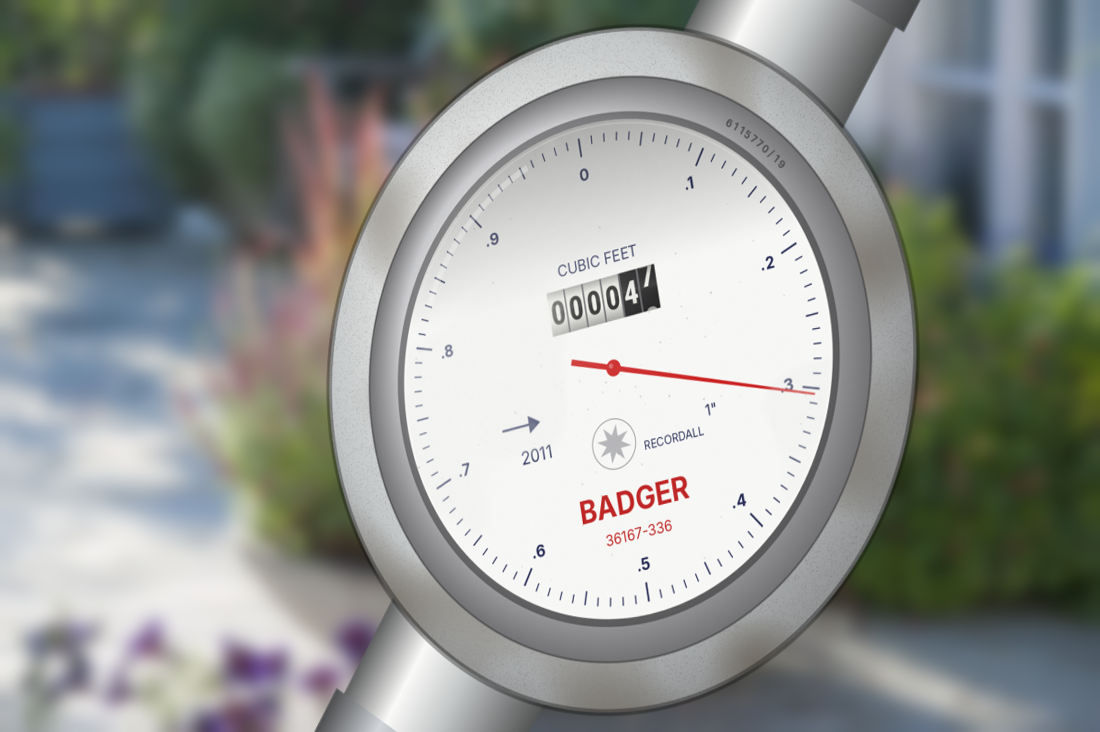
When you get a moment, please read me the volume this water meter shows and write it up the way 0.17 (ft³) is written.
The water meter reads 47.30 (ft³)
